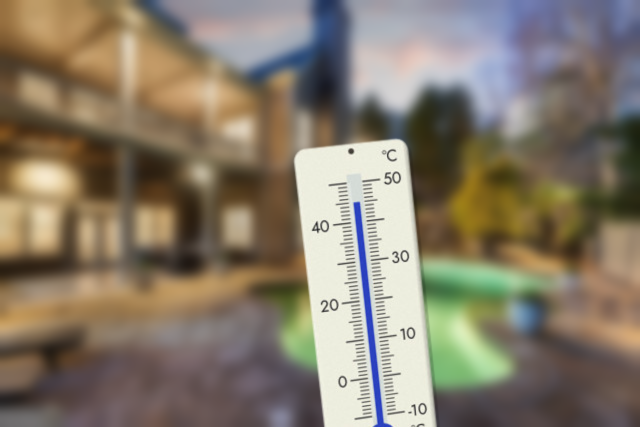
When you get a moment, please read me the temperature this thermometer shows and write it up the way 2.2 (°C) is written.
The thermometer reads 45 (°C)
